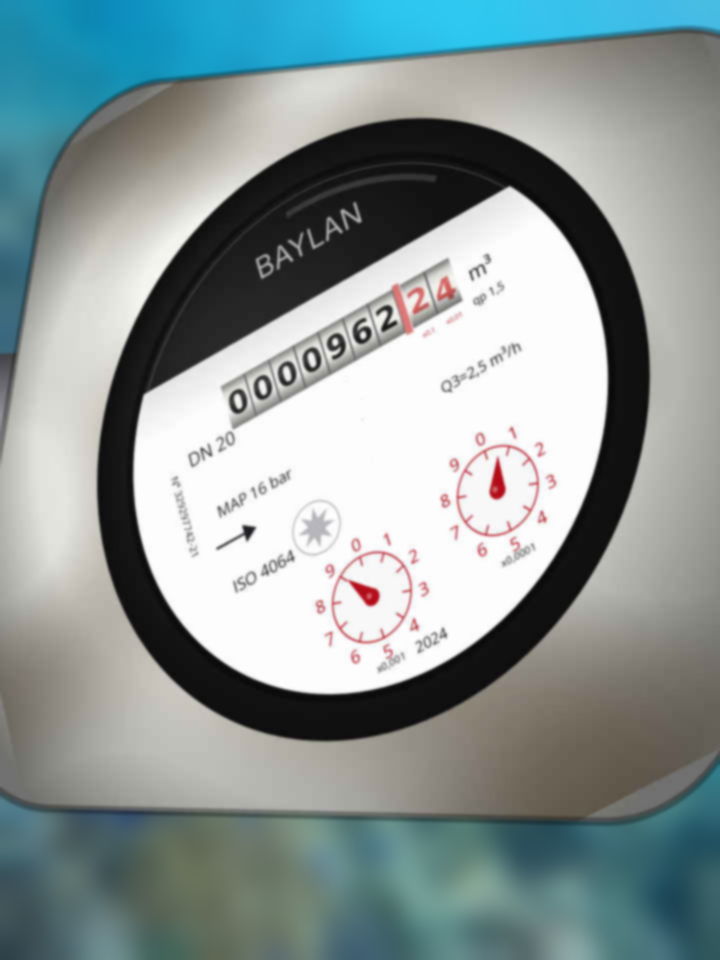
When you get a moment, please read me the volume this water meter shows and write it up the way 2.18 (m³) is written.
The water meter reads 962.2390 (m³)
